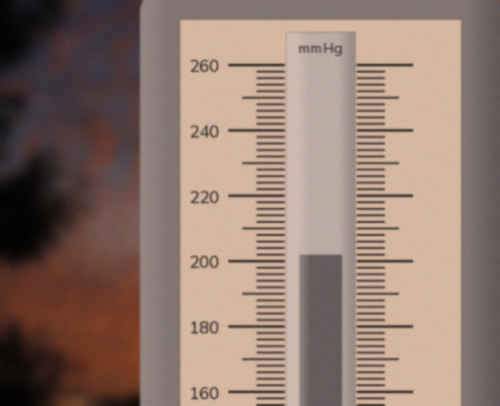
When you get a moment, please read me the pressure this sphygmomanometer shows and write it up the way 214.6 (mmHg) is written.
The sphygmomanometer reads 202 (mmHg)
